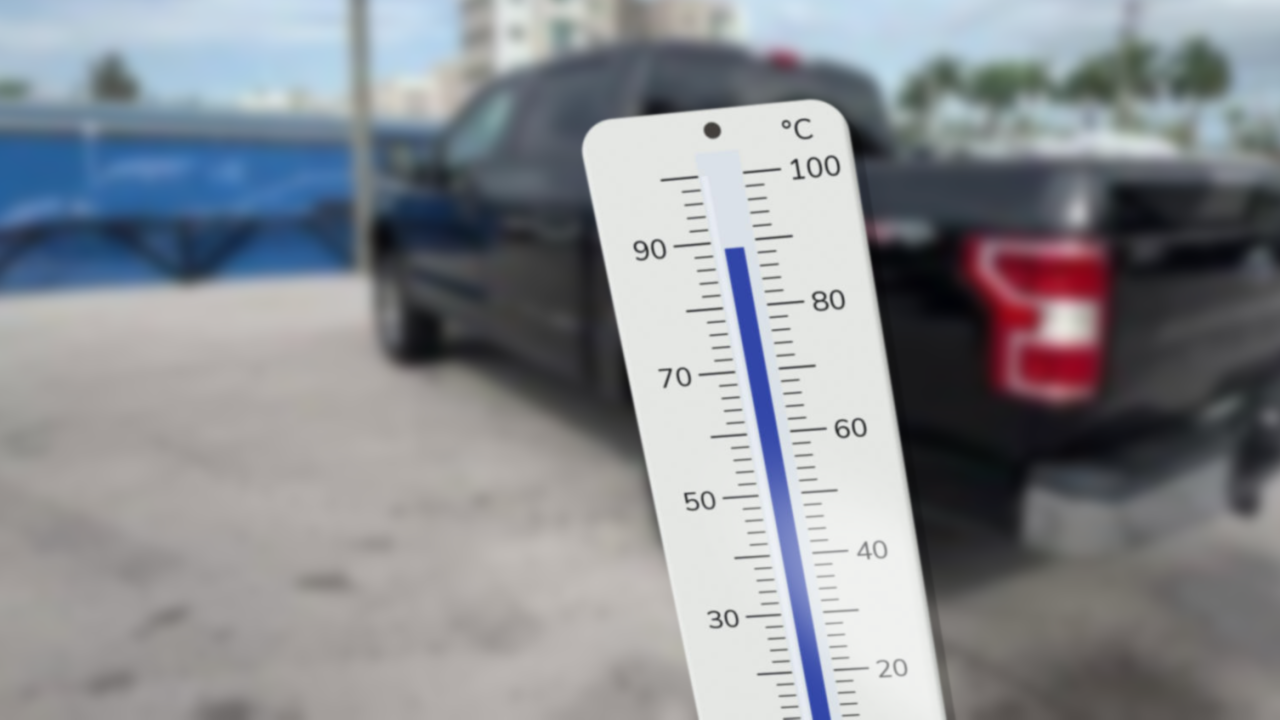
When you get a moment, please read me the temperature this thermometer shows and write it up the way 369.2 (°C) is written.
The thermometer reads 89 (°C)
